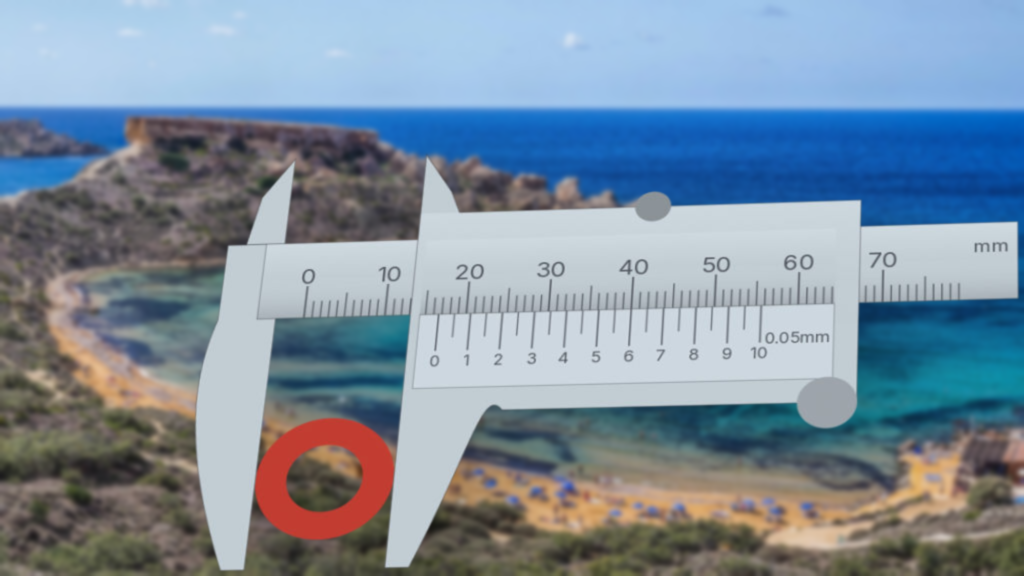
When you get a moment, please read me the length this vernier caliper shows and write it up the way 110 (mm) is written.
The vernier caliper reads 16.6 (mm)
